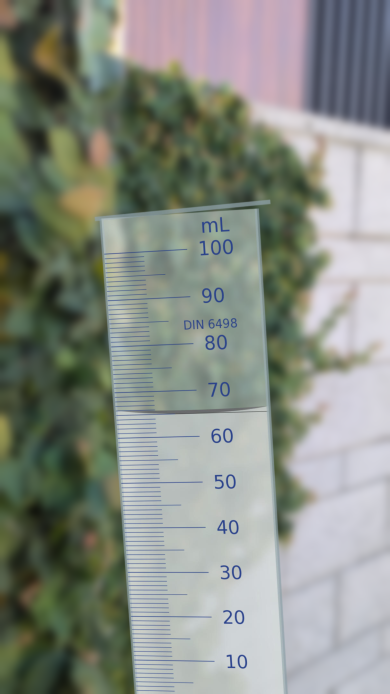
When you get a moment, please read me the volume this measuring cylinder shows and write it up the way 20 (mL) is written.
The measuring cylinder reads 65 (mL)
